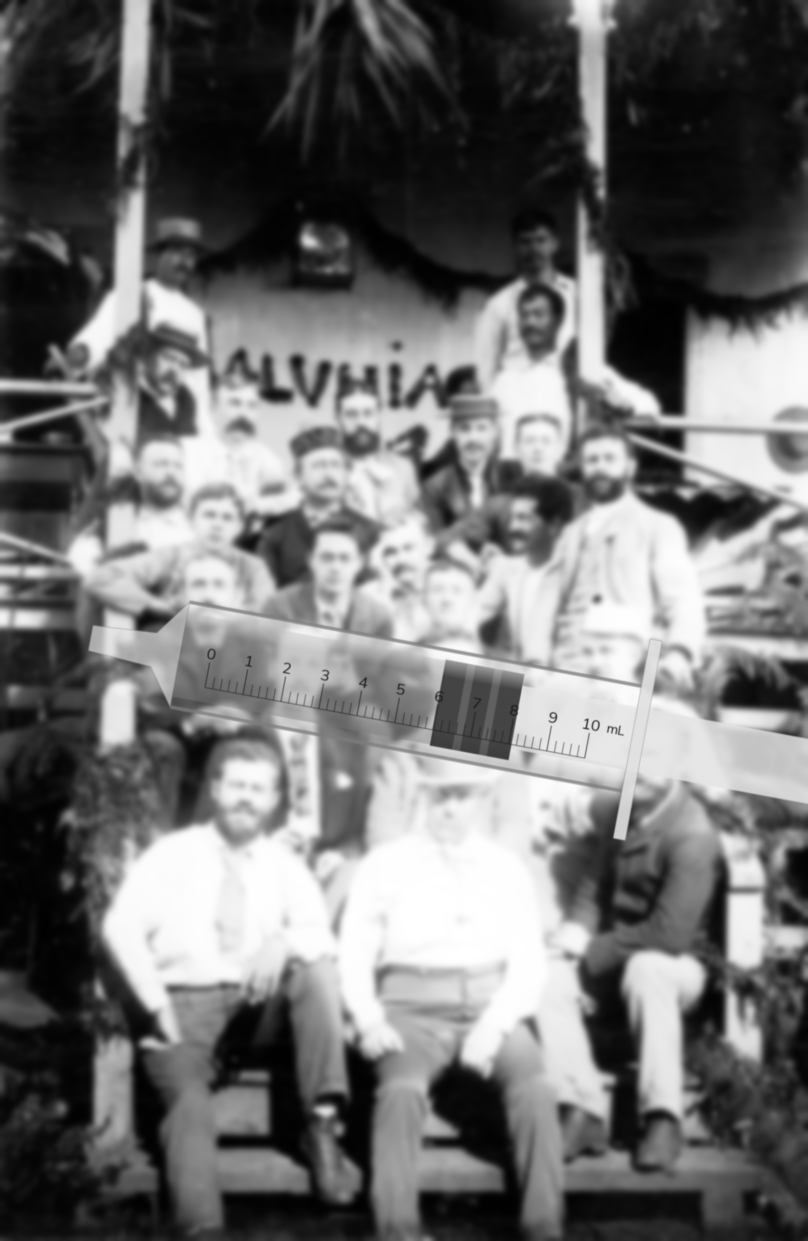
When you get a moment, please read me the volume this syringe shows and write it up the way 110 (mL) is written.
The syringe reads 6 (mL)
